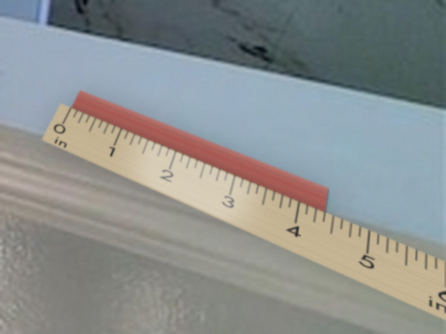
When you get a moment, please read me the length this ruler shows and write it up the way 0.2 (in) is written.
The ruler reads 4.375 (in)
